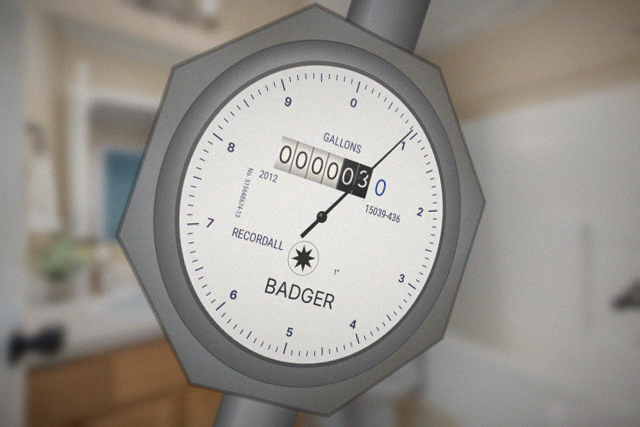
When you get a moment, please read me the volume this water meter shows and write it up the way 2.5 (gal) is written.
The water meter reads 30.9 (gal)
